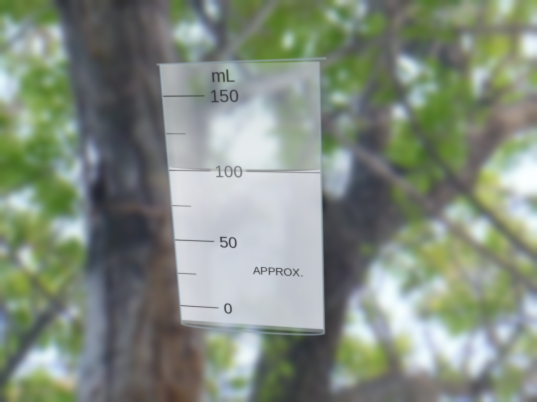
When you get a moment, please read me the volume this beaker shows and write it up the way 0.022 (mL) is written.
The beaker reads 100 (mL)
